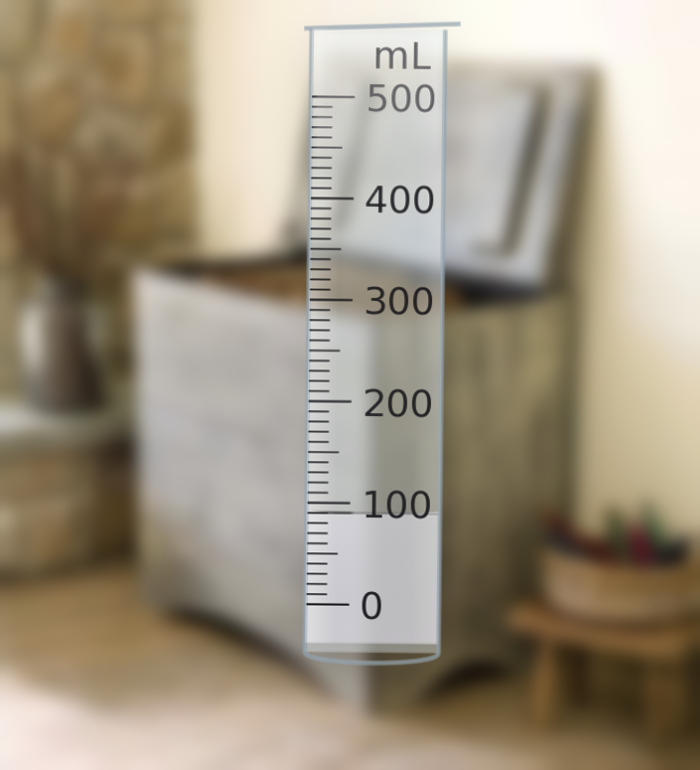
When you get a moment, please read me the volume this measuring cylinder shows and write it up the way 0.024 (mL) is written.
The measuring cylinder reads 90 (mL)
